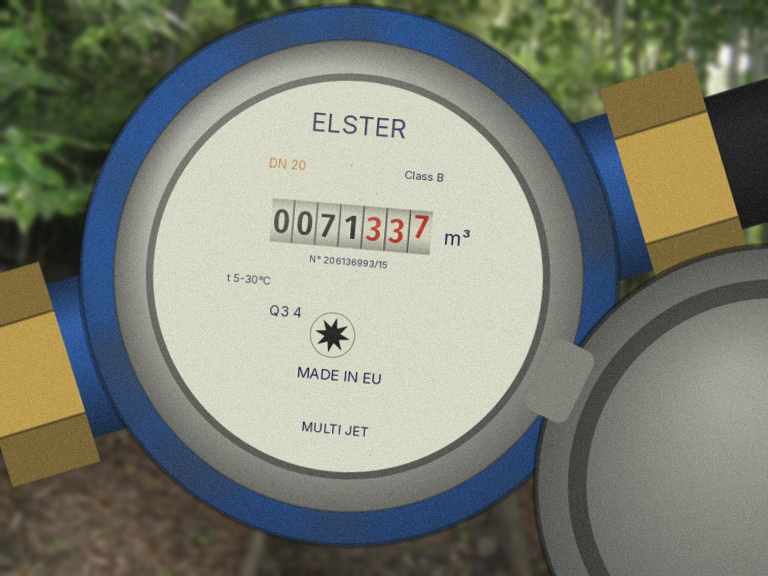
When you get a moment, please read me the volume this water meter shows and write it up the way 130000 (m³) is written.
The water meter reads 71.337 (m³)
